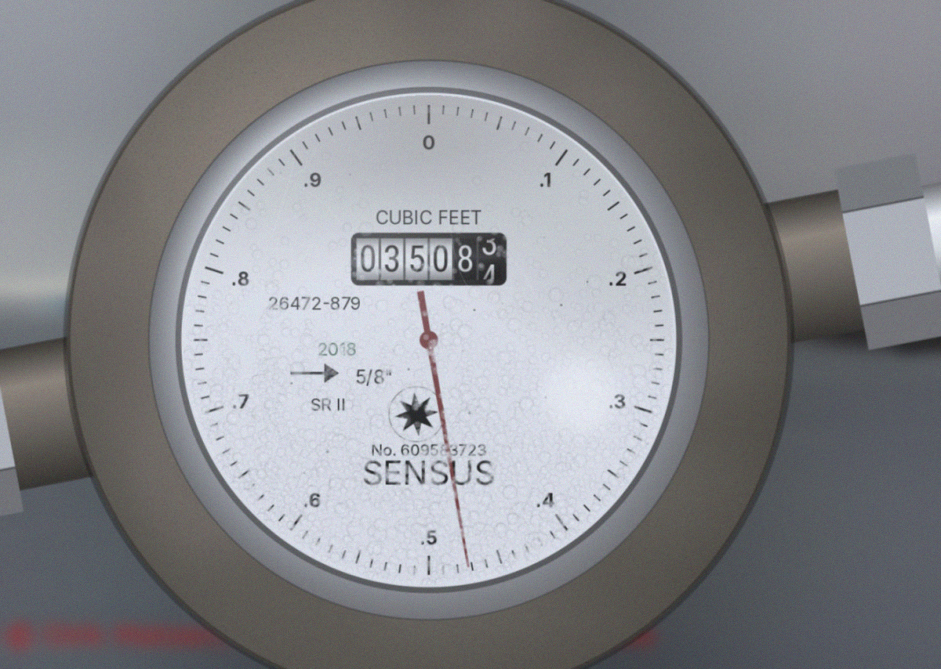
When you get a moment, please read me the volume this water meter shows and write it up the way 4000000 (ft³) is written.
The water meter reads 35083.47 (ft³)
